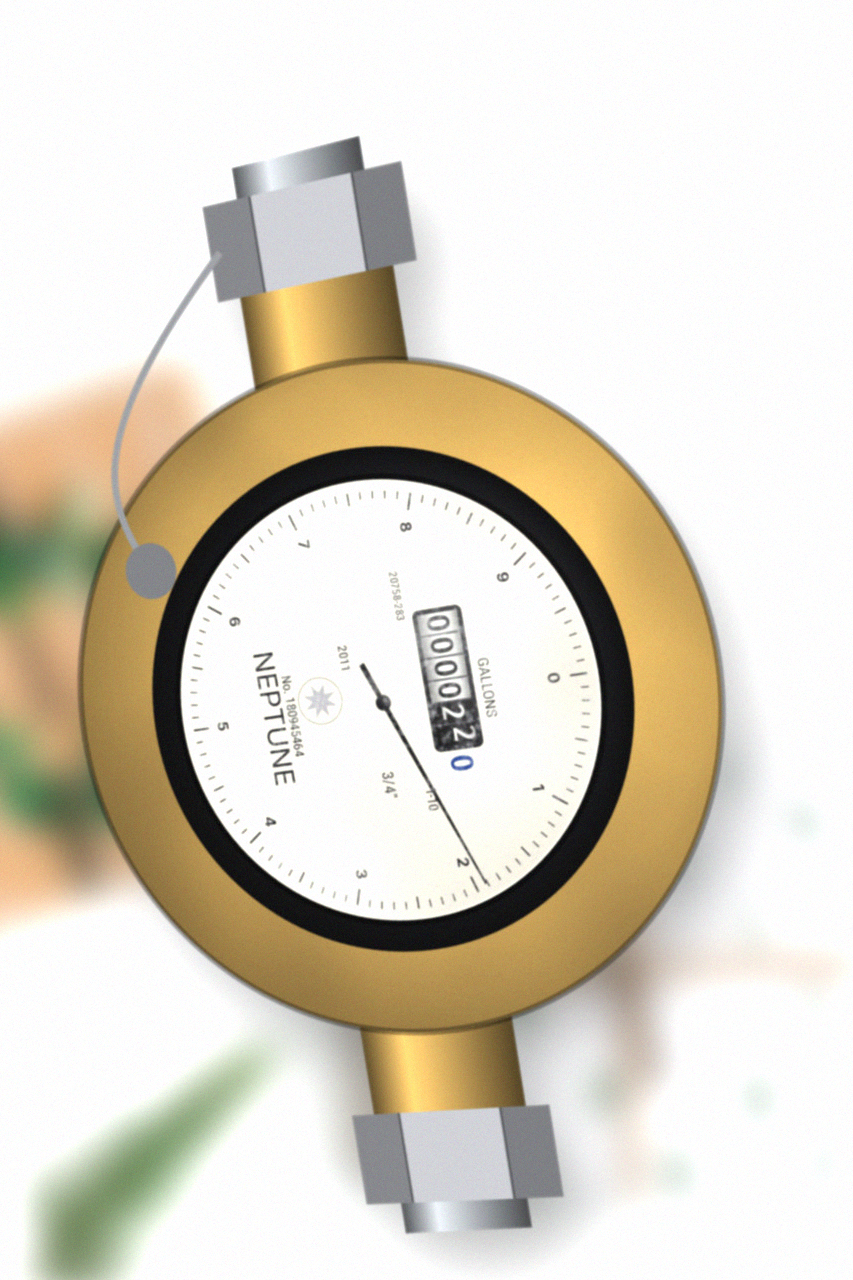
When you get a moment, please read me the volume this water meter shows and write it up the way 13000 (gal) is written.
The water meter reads 221.9 (gal)
